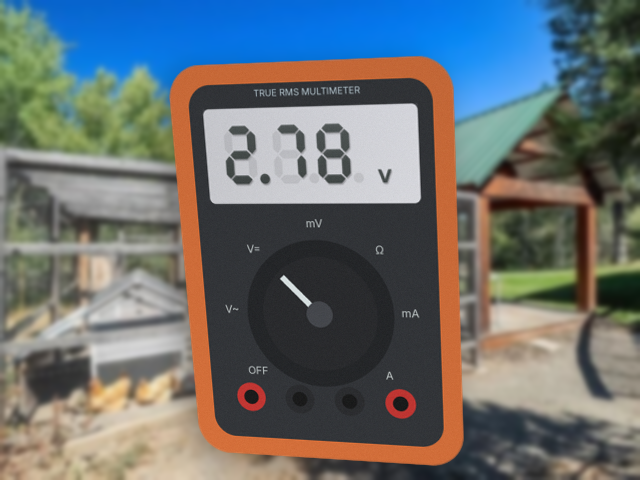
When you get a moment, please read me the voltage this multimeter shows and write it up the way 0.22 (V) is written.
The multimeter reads 2.78 (V)
